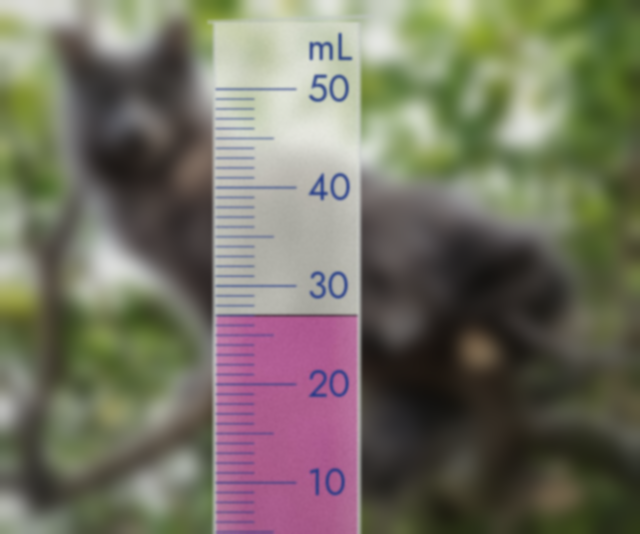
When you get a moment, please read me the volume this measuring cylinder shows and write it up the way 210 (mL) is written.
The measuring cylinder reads 27 (mL)
